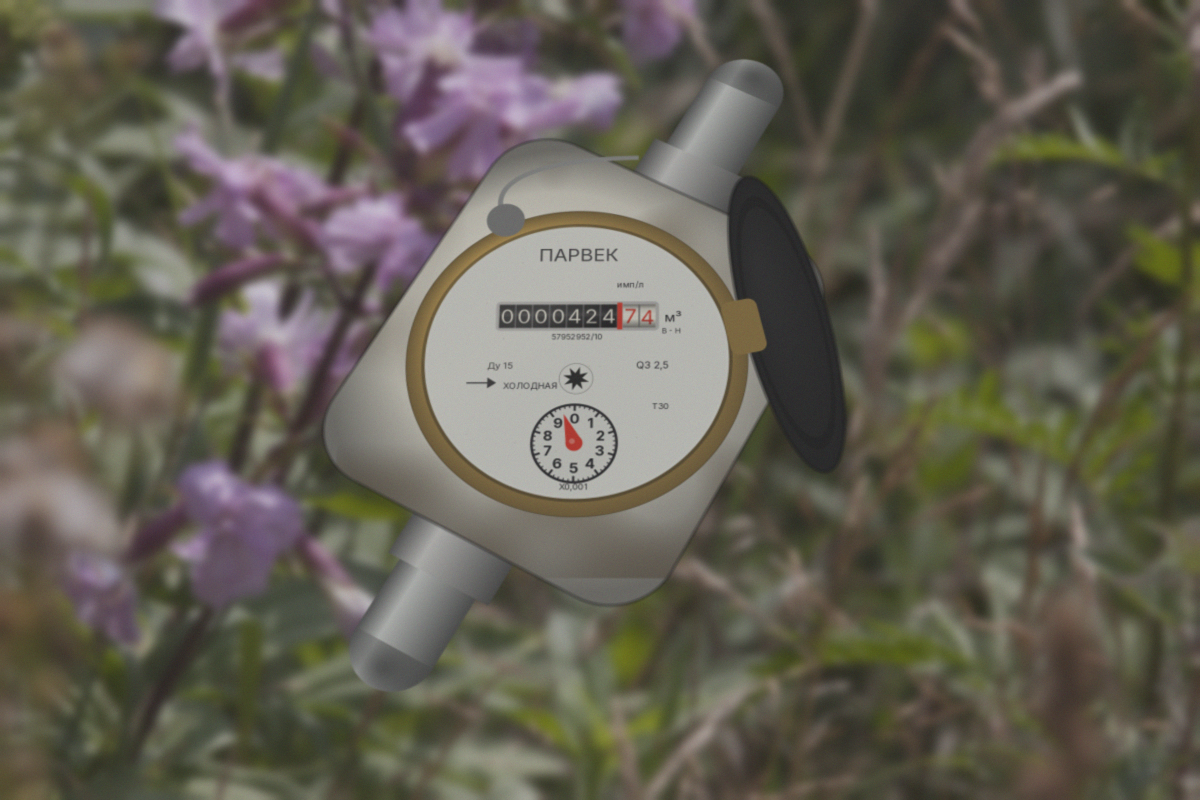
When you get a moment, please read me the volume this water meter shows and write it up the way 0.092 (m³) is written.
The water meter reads 424.739 (m³)
